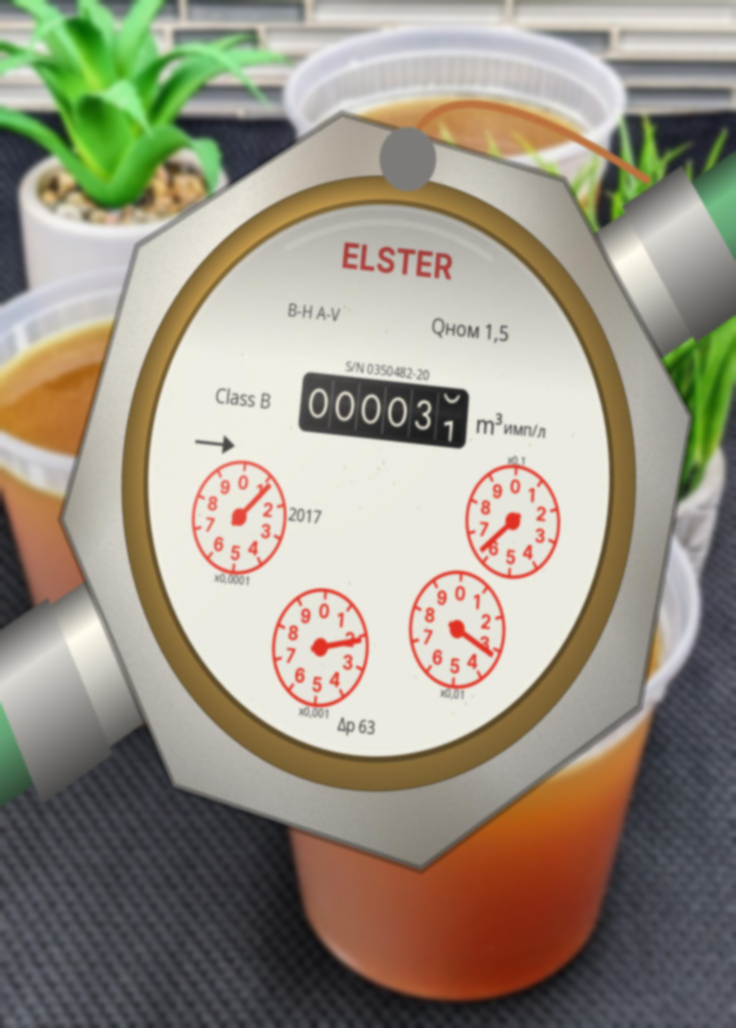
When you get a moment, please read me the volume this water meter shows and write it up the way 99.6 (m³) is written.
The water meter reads 30.6321 (m³)
